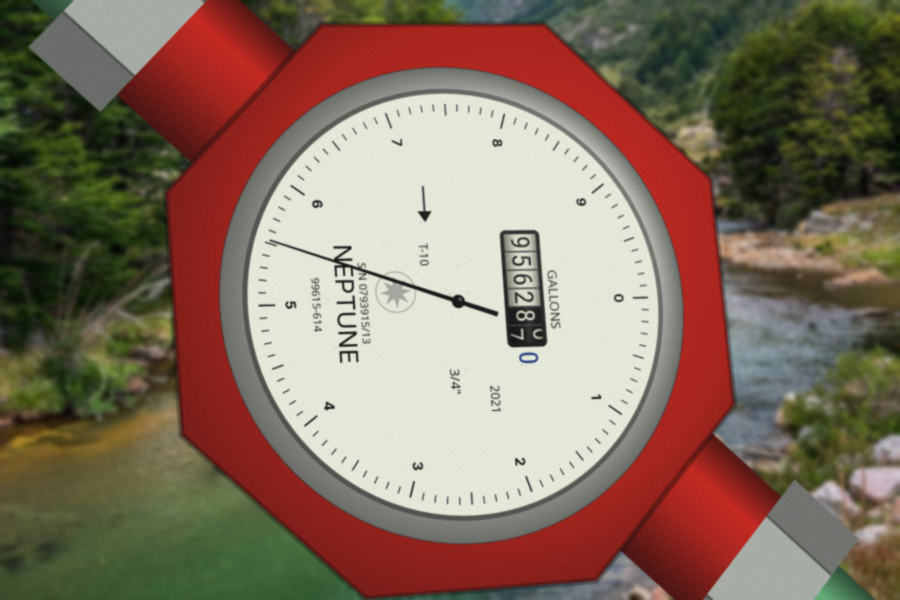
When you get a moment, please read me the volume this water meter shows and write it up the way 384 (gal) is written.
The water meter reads 9562865.5 (gal)
